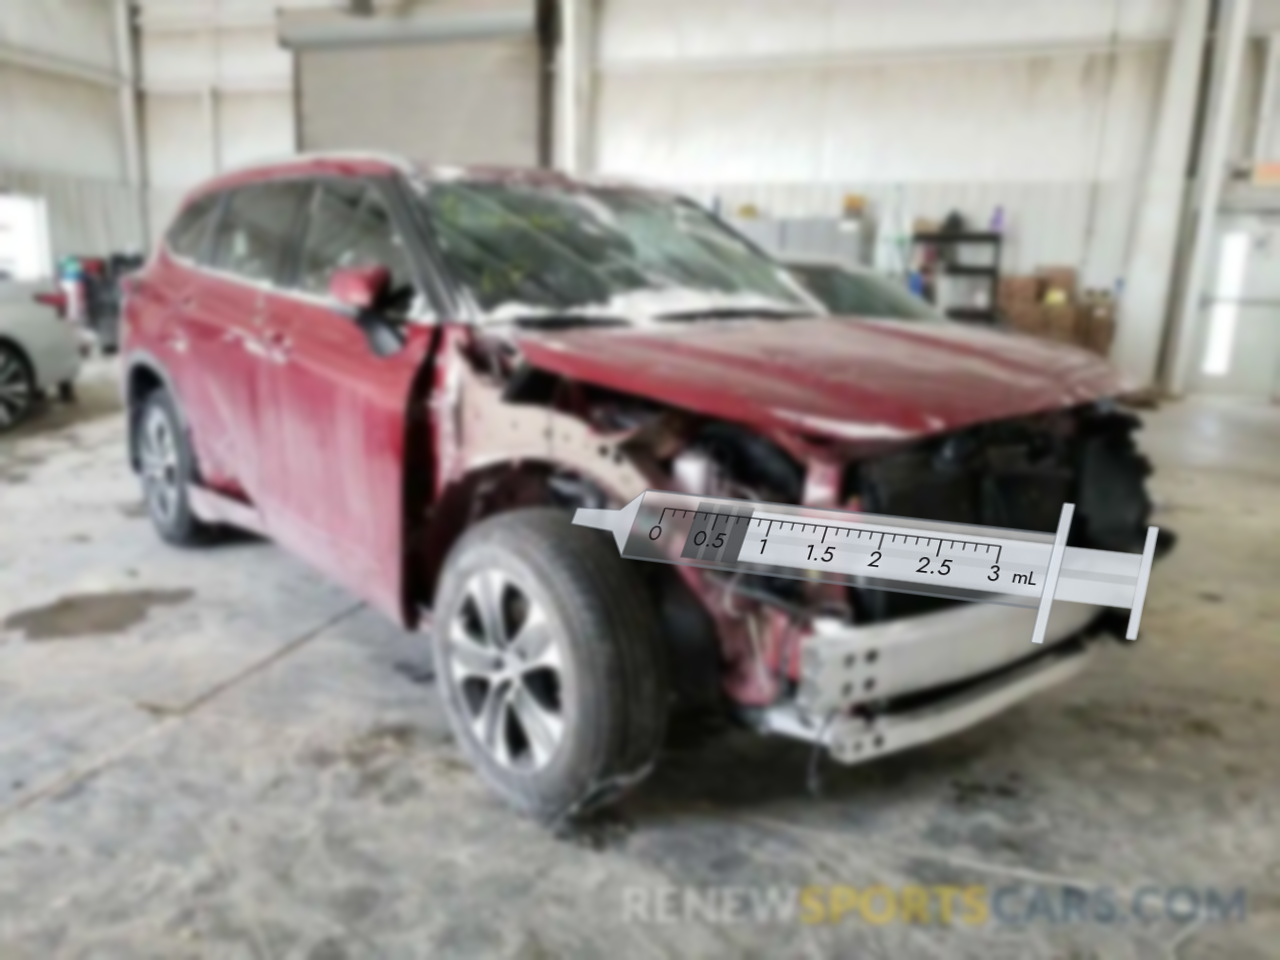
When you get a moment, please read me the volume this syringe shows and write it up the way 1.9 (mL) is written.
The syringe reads 0.3 (mL)
